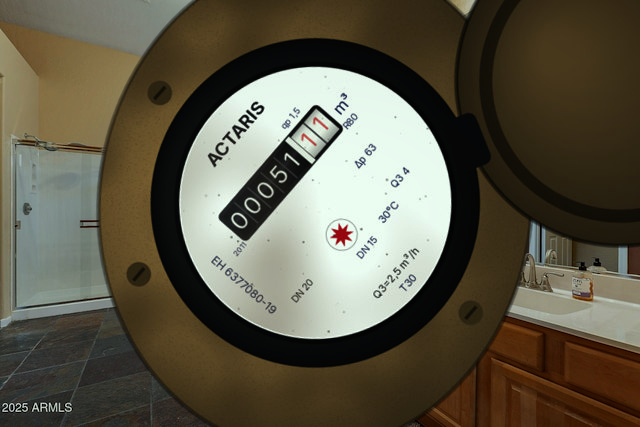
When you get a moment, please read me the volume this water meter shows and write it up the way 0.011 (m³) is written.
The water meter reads 51.11 (m³)
